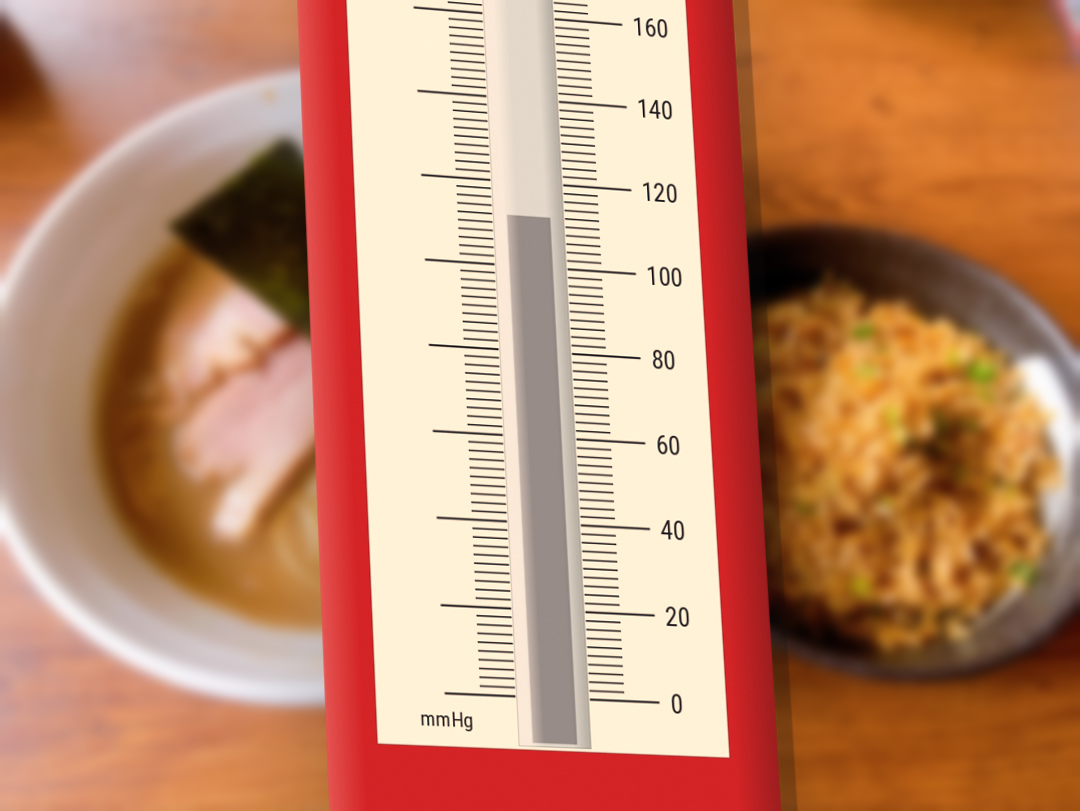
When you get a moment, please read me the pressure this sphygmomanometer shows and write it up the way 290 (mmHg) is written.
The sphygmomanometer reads 112 (mmHg)
